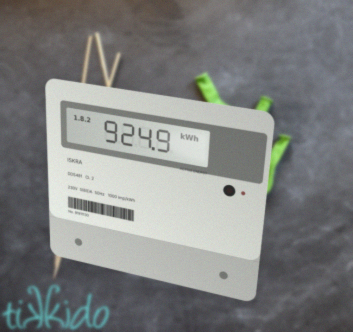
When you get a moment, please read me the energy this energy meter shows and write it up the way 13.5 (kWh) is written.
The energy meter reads 924.9 (kWh)
